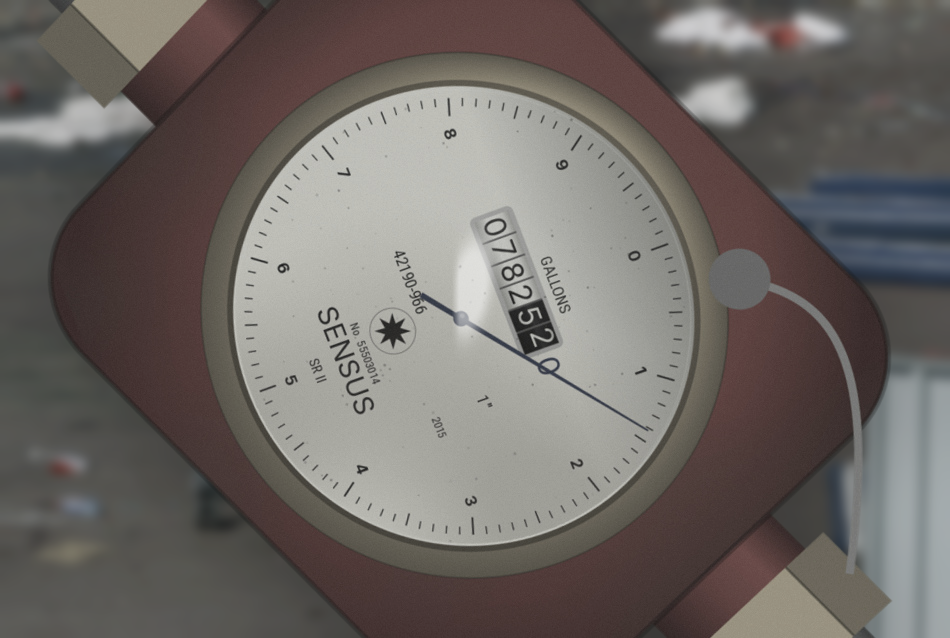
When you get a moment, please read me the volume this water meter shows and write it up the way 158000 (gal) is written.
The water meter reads 782521.4 (gal)
